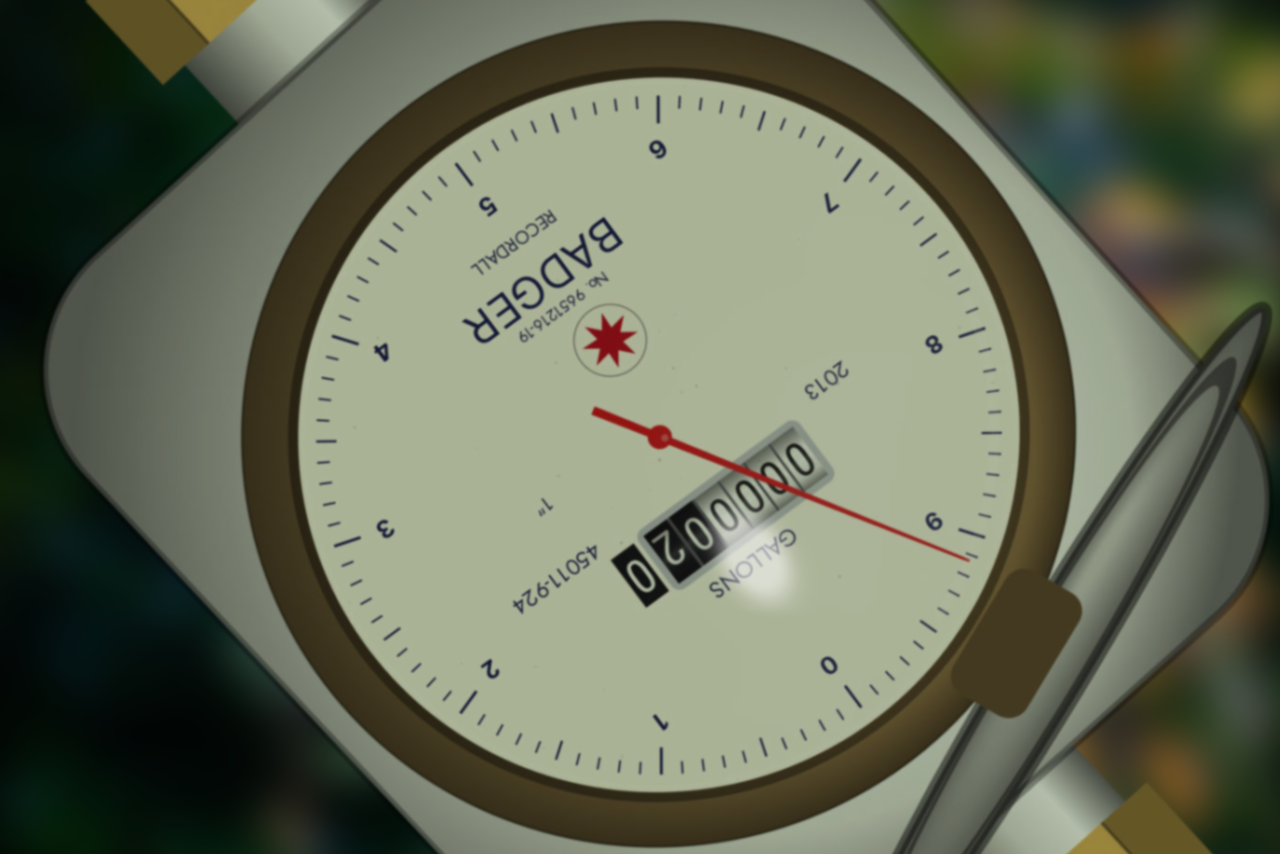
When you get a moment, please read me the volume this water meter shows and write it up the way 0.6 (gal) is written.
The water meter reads 19.1 (gal)
